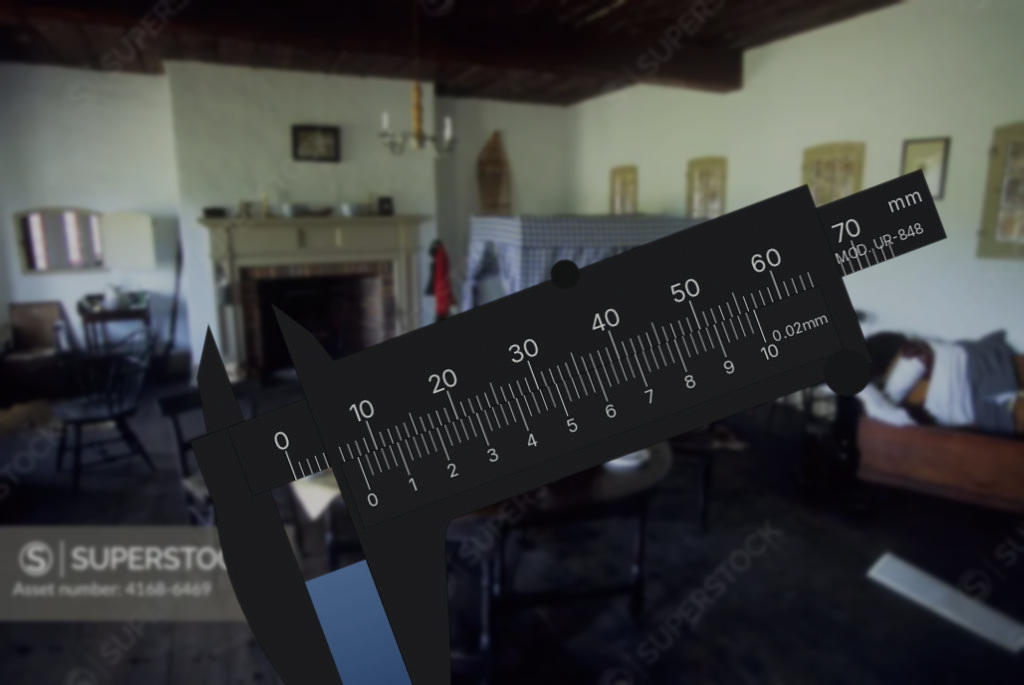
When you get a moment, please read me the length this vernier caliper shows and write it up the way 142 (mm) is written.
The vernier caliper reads 7.6 (mm)
